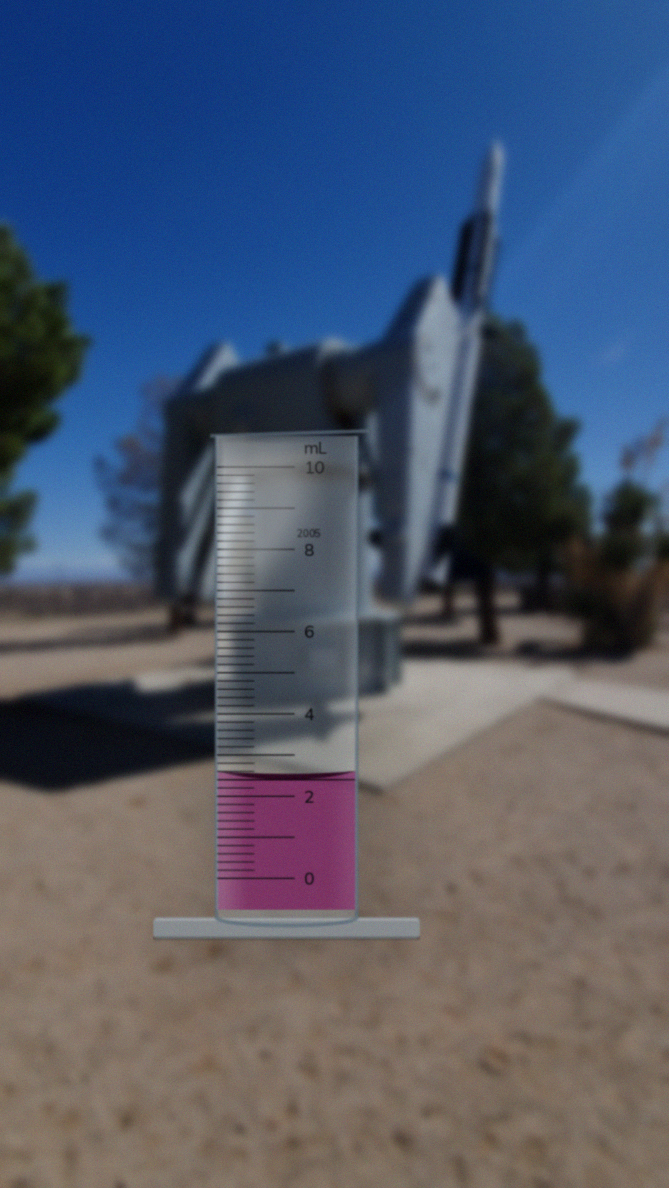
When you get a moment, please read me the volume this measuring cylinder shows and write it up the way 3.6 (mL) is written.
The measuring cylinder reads 2.4 (mL)
